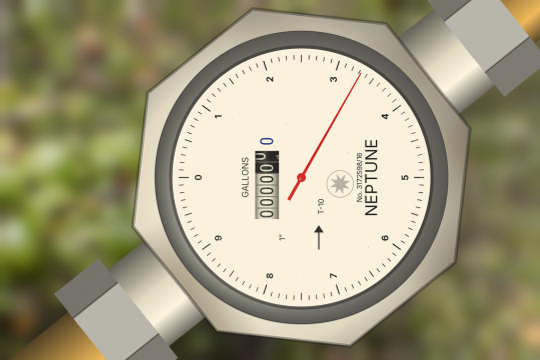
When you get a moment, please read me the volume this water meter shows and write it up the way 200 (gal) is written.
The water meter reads 3.3 (gal)
